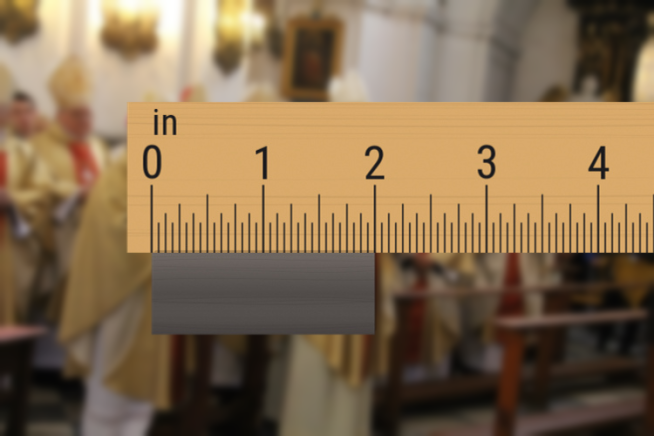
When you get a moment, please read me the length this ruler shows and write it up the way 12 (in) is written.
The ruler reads 2 (in)
